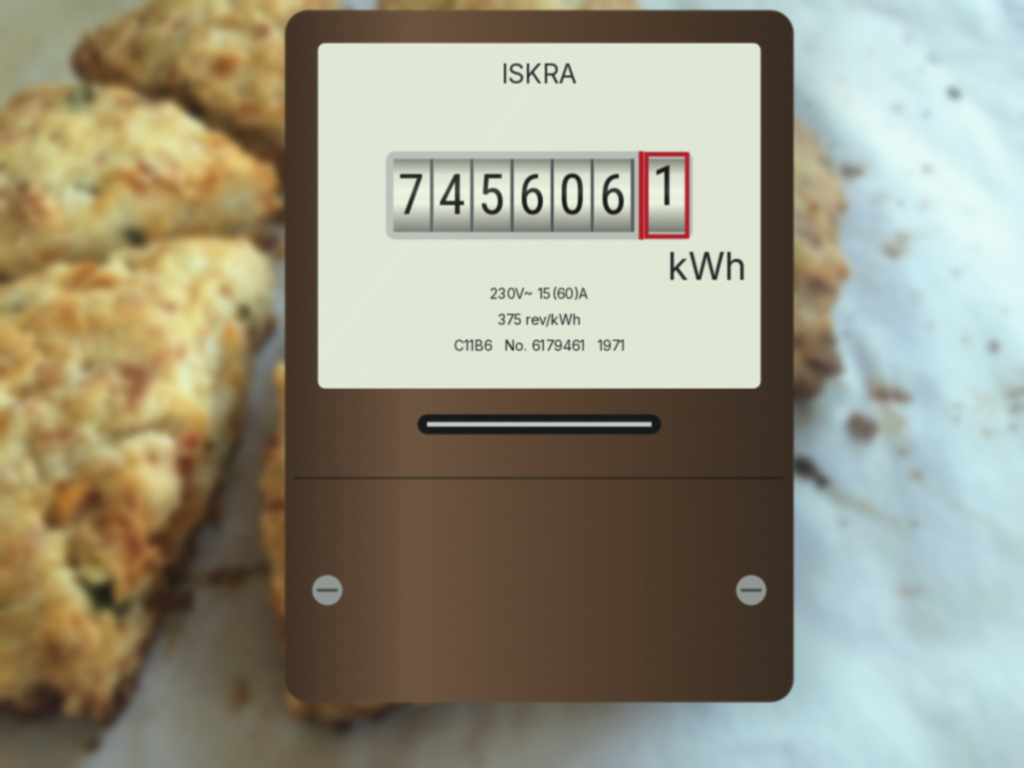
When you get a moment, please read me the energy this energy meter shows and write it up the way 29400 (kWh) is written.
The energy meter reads 745606.1 (kWh)
